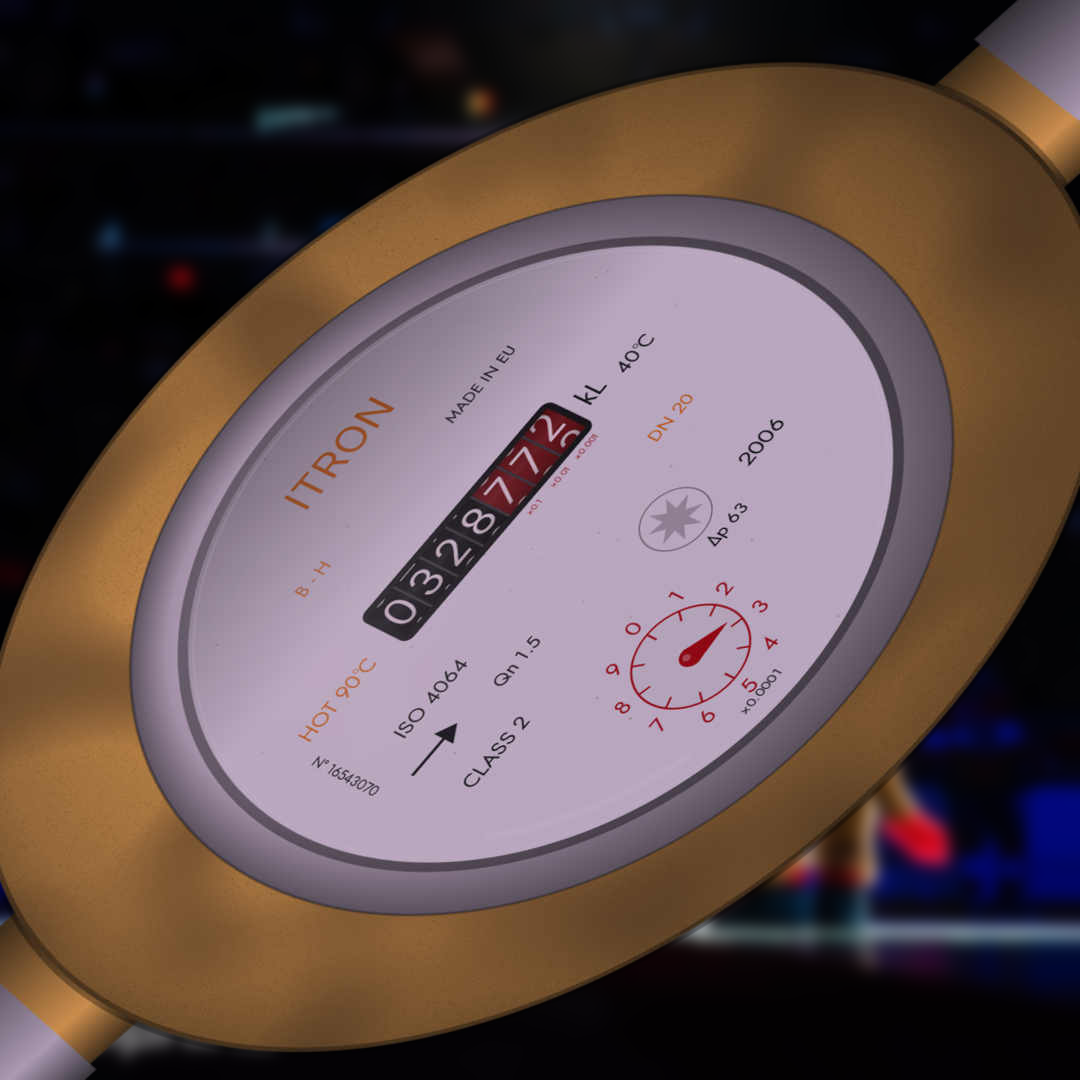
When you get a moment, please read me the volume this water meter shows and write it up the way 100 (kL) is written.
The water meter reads 328.7722 (kL)
